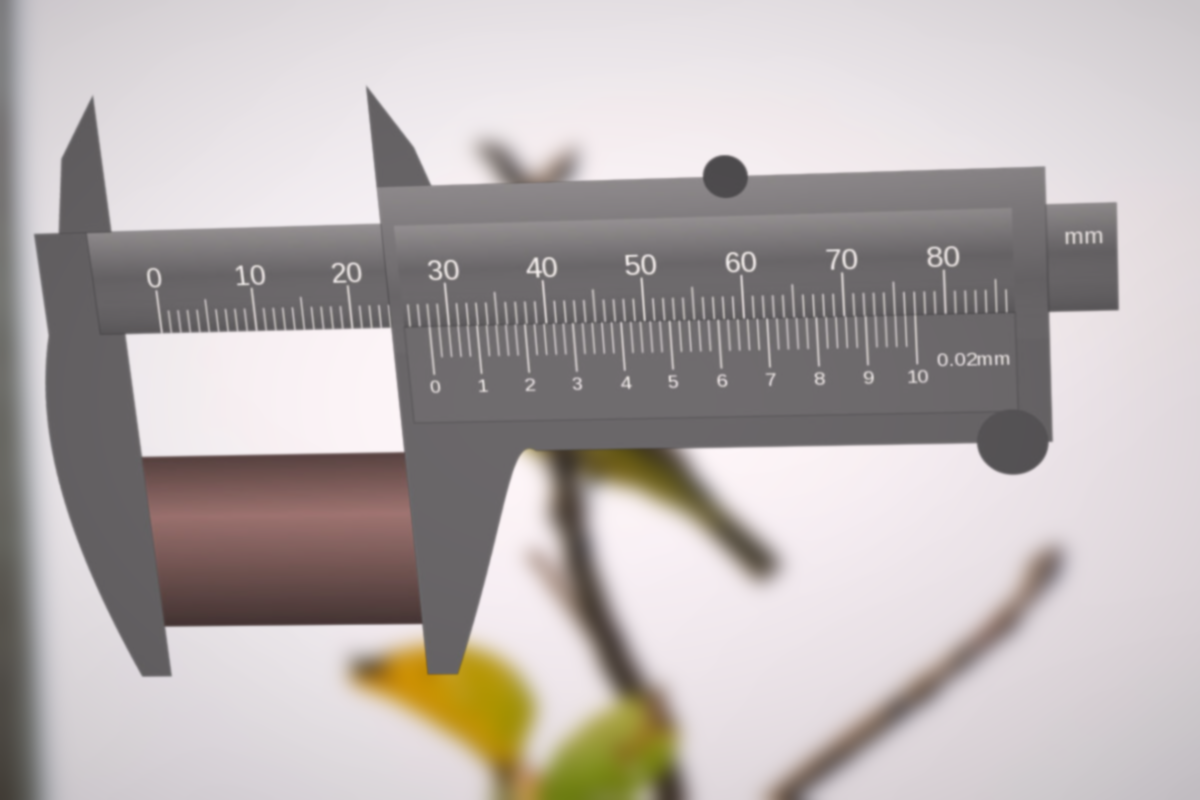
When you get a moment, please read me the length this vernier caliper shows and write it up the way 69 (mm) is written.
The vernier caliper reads 28.0 (mm)
